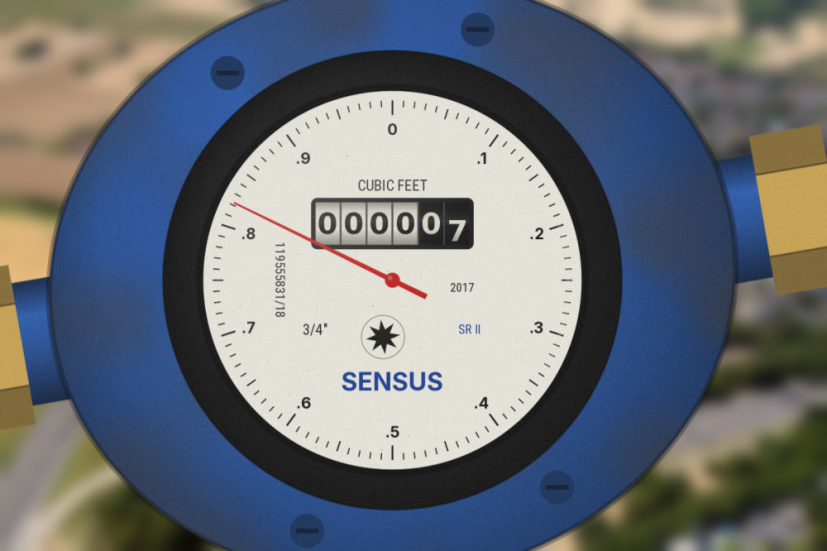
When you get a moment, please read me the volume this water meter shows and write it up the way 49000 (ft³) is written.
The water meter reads 6.82 (ft³)
